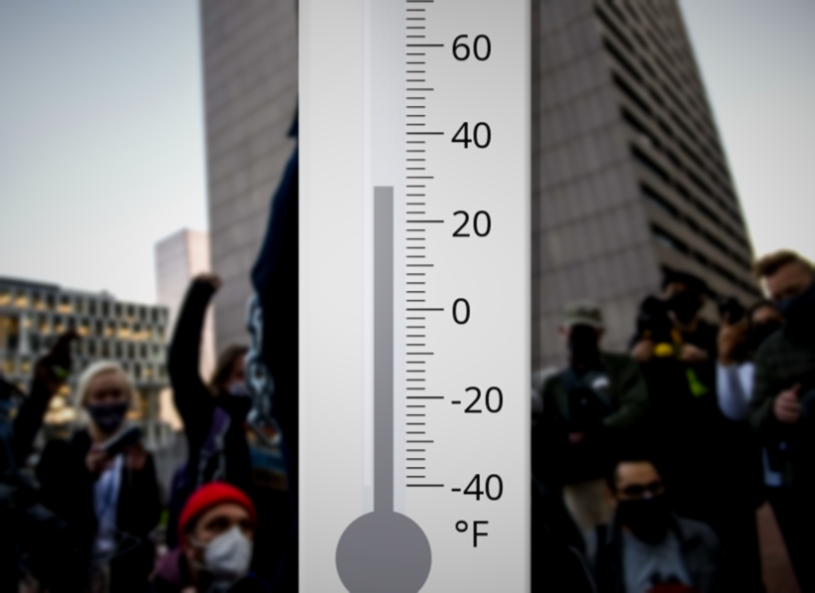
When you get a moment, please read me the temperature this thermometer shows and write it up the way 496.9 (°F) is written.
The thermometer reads 28 (°F)
